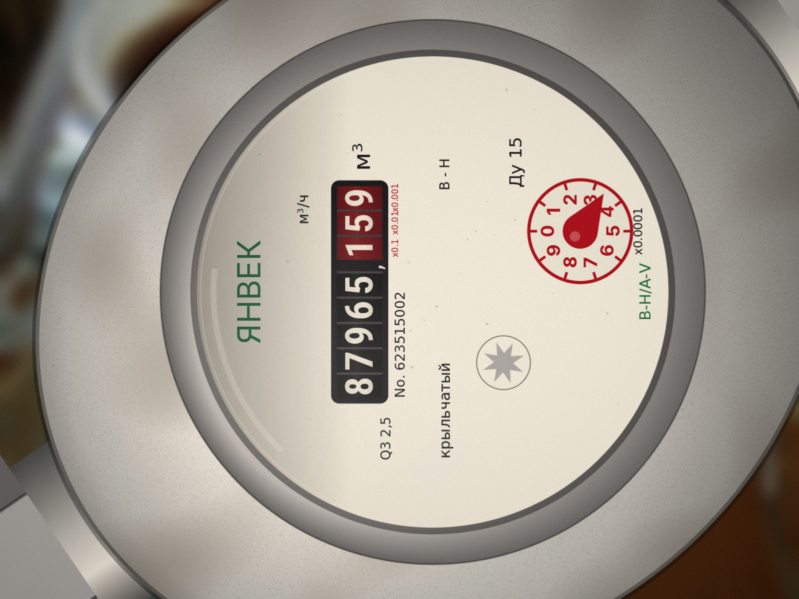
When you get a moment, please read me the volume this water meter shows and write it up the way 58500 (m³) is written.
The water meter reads 87965.1593 (m³)
